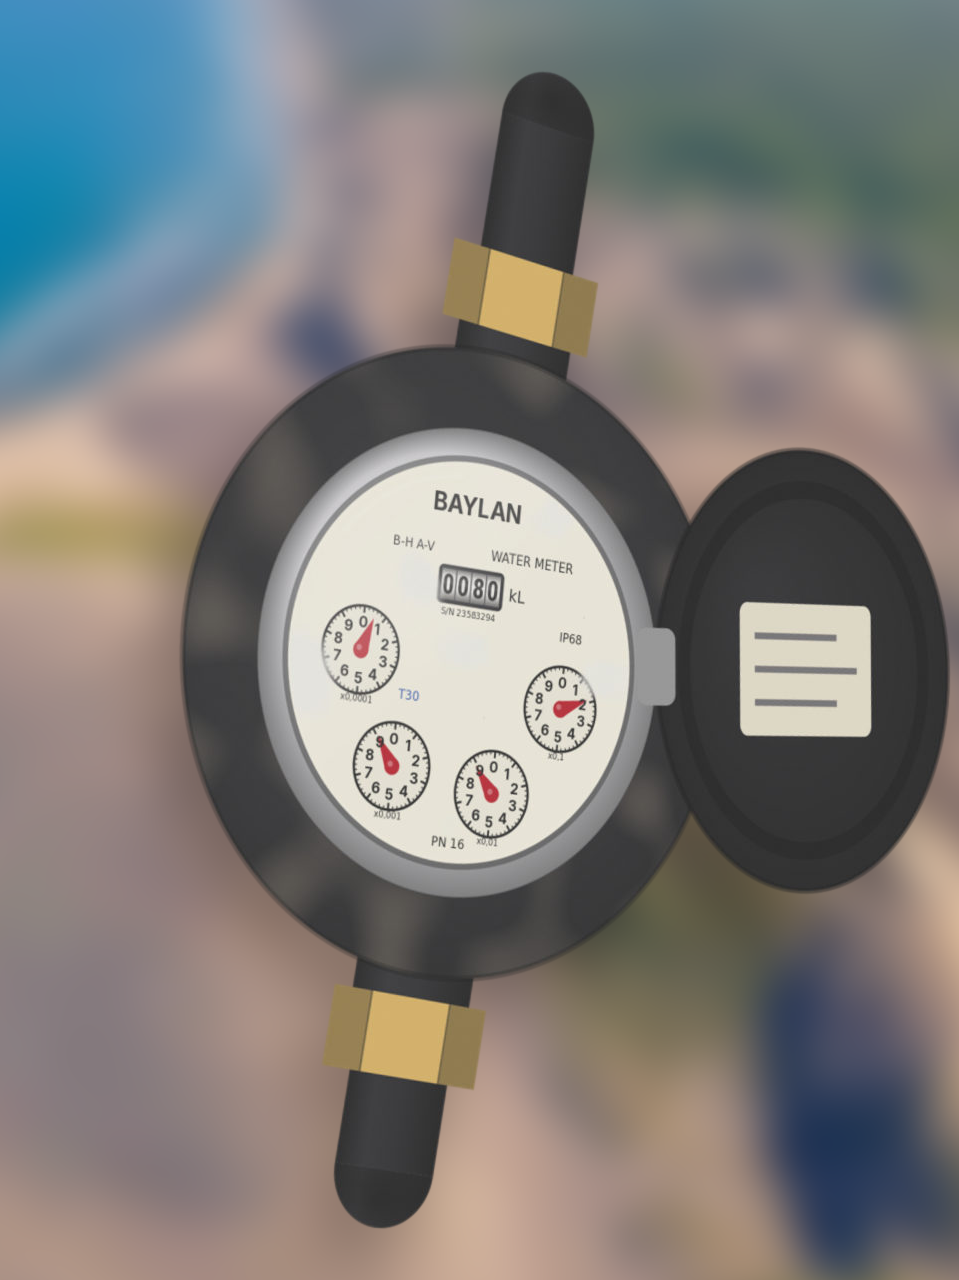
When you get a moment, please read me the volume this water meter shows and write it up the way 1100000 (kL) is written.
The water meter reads 80.1890 (kL)
